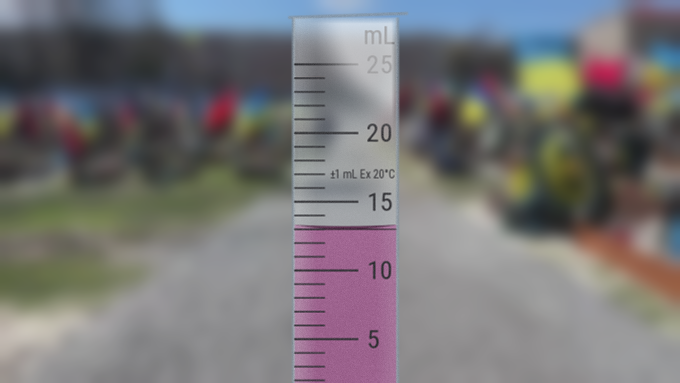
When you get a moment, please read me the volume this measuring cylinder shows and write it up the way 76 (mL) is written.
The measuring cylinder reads 13 (mL)
